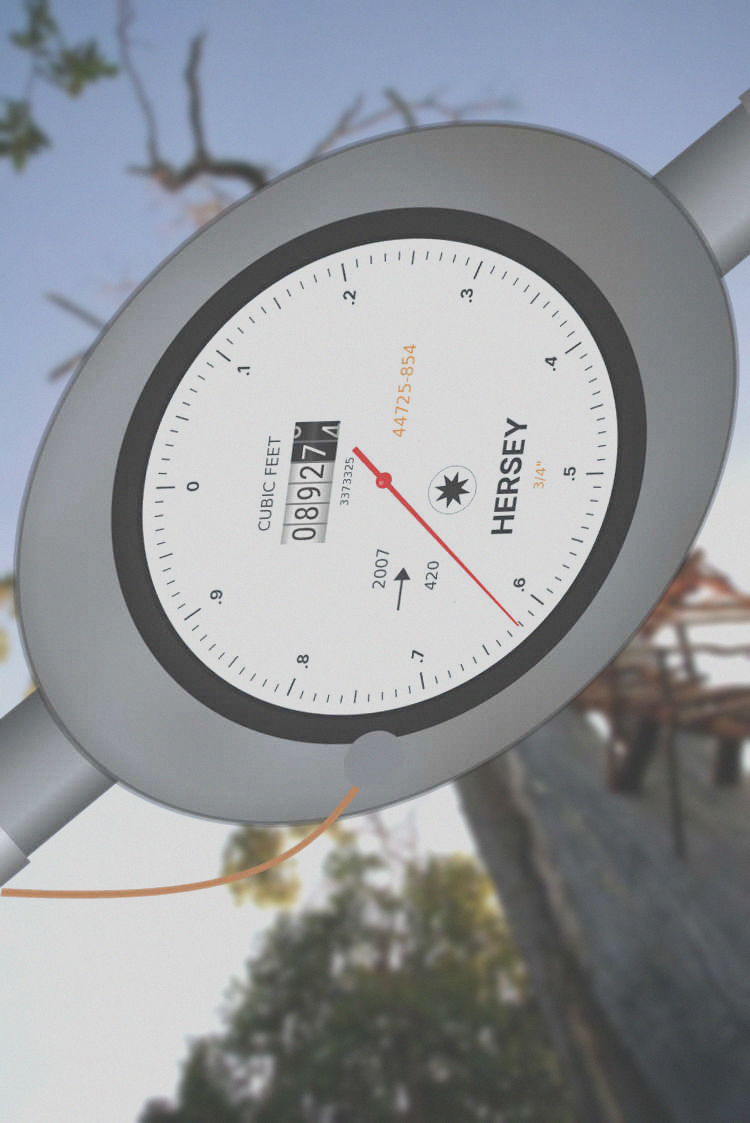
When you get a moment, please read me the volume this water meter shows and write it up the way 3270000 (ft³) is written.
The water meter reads 89273.62 (ft³)
